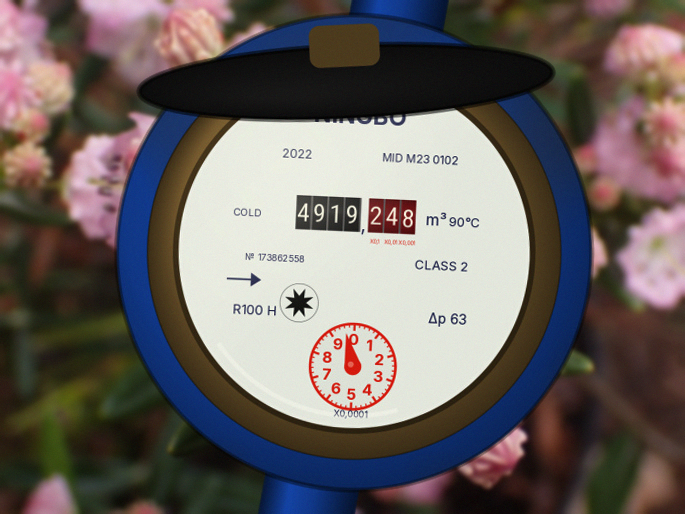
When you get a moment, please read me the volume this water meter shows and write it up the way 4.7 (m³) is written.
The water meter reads 4919.2479 (m³)
